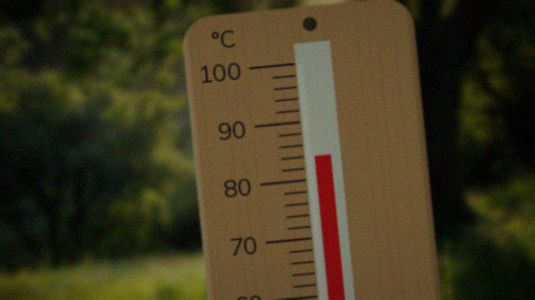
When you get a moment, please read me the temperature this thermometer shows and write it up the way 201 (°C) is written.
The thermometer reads 84 (°C)
